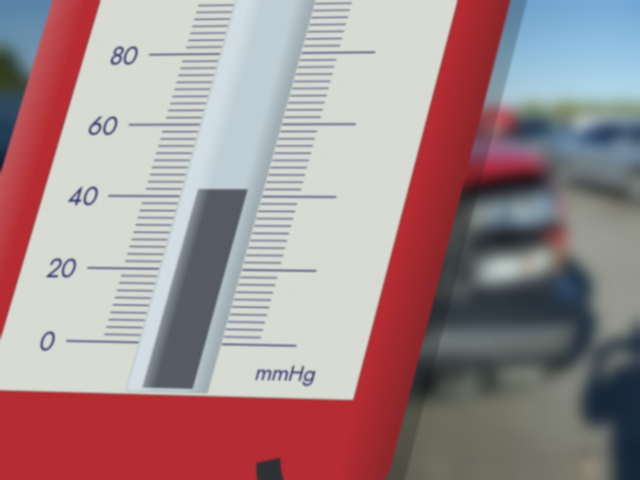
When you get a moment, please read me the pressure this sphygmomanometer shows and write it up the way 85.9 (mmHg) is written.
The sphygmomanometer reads 42 (mmHg)
